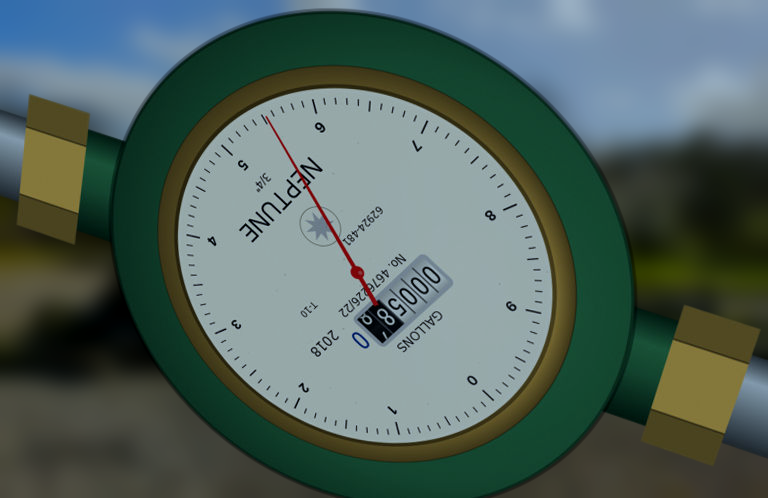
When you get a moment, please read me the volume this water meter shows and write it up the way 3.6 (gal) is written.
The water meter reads 5875.5 (gal)
